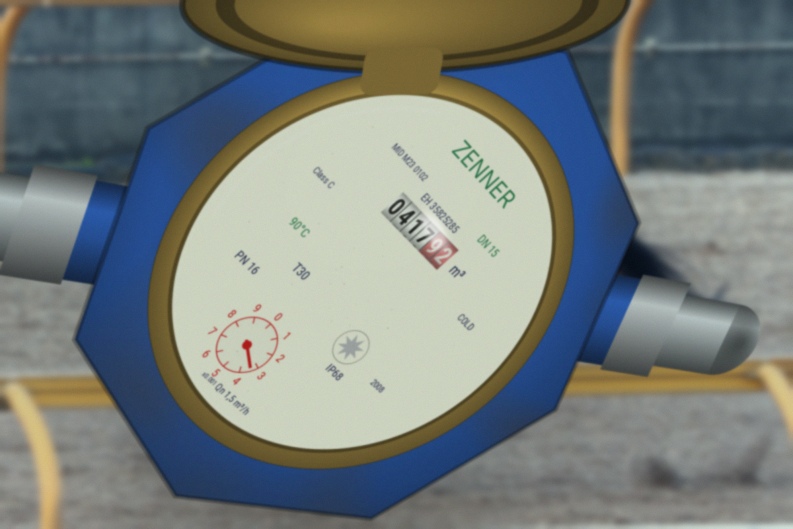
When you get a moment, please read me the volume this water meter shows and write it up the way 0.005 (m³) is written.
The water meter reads 417.923 (m³)
